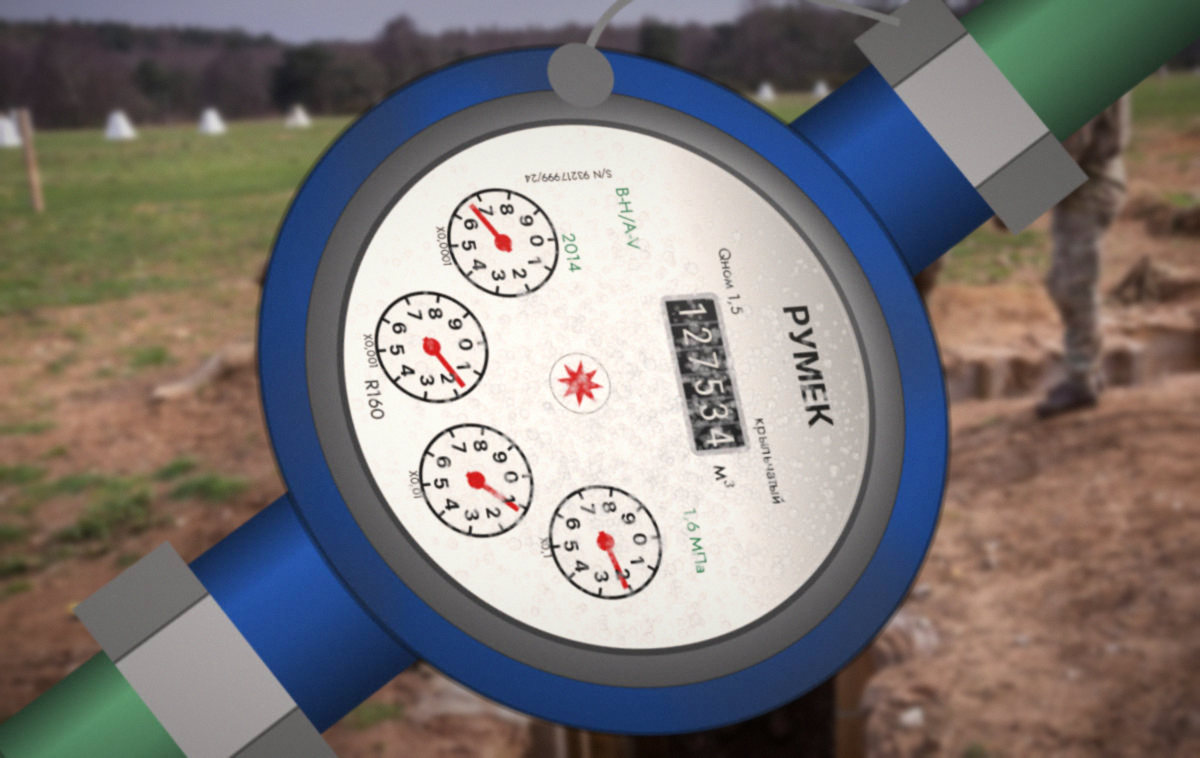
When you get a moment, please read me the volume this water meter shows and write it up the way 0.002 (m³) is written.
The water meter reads 127534.2116 (m³)
